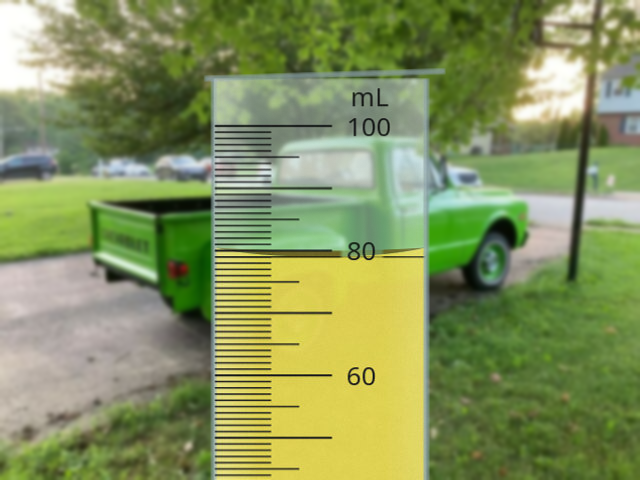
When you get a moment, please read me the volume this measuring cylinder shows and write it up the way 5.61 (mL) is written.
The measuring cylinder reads 79 (mL)
